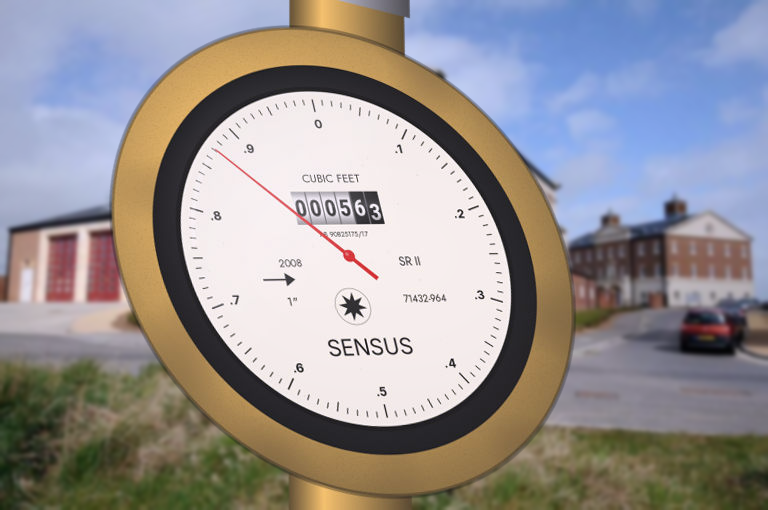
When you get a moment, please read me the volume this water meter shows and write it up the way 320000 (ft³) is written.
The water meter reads 562.87 (ft³)
